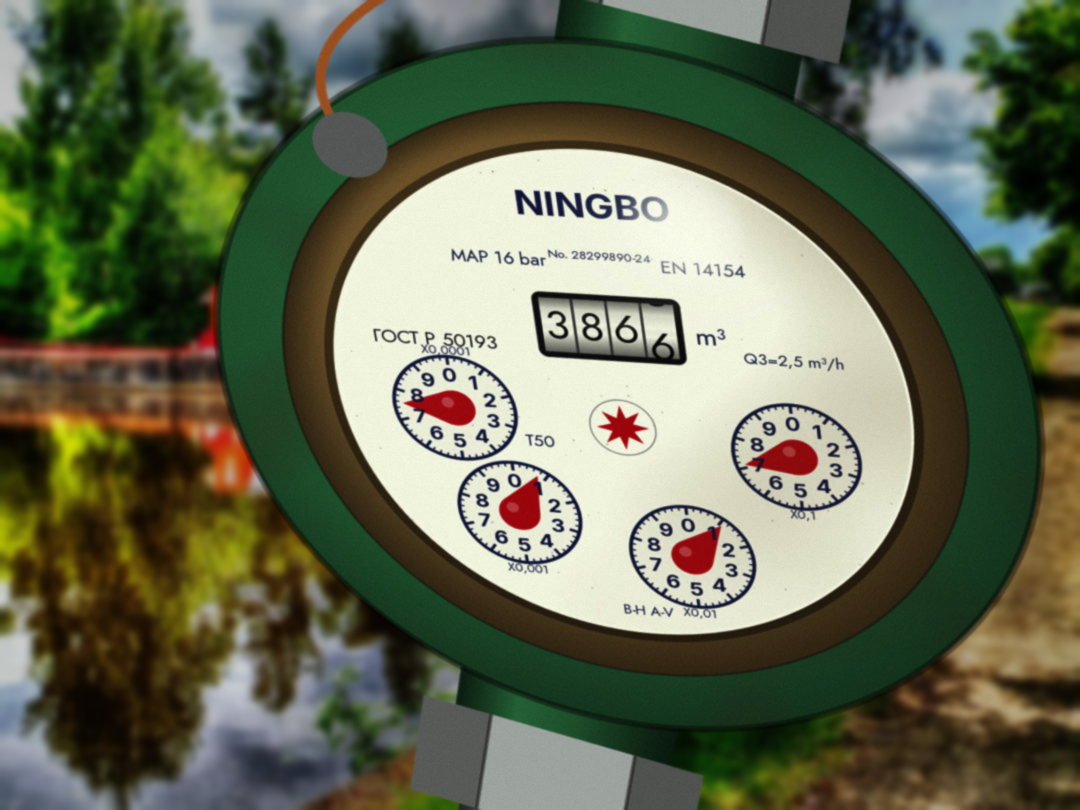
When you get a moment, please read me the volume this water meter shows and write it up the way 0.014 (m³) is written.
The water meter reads 3865.7107 (m³)
